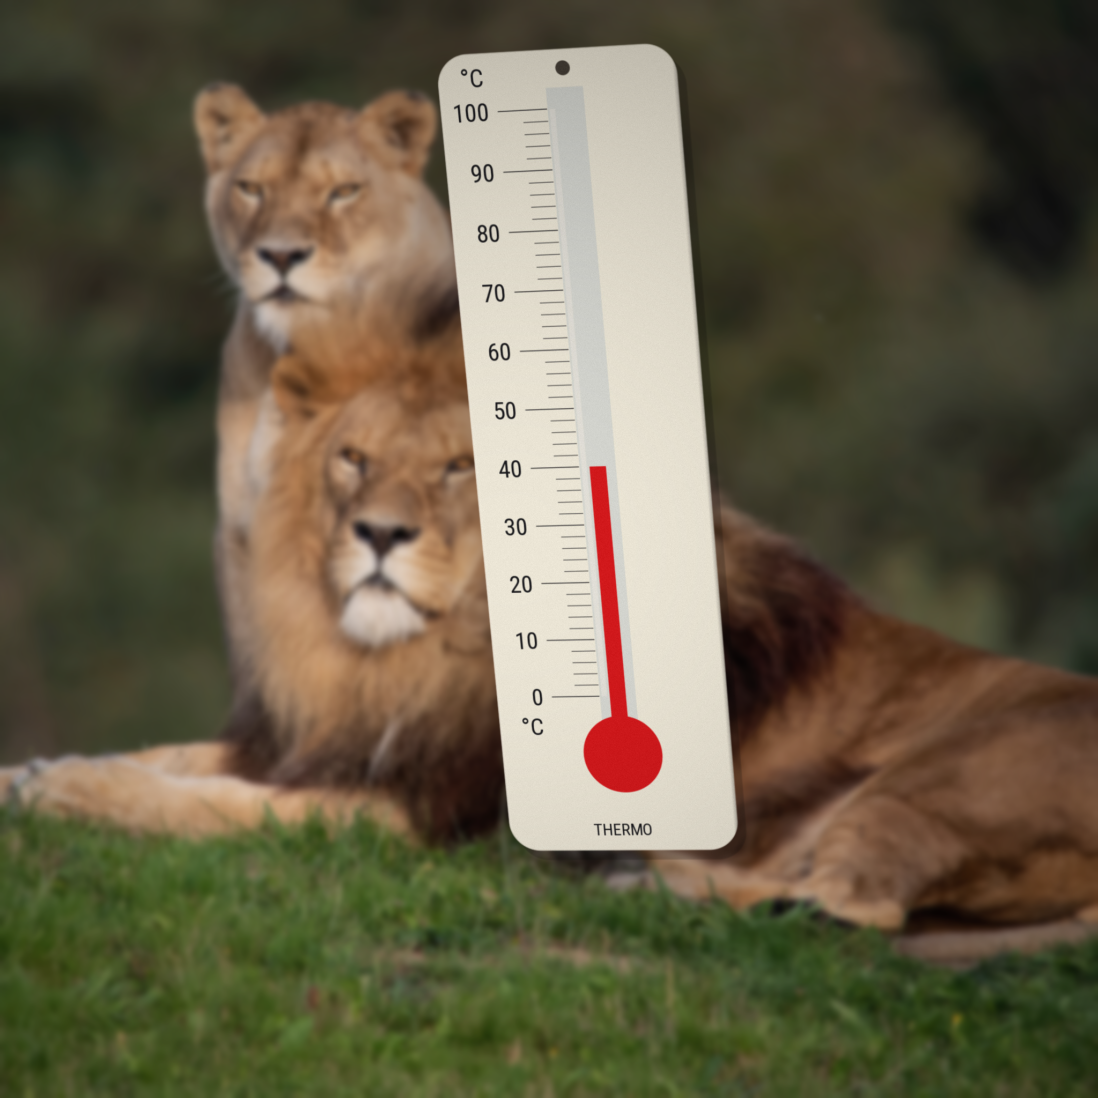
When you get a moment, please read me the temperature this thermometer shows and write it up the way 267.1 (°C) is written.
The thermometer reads 40 (°C)
